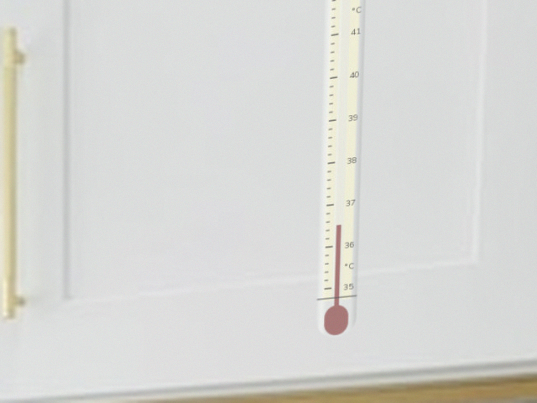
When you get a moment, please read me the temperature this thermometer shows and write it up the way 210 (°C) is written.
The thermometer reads 36.5 (°C)
